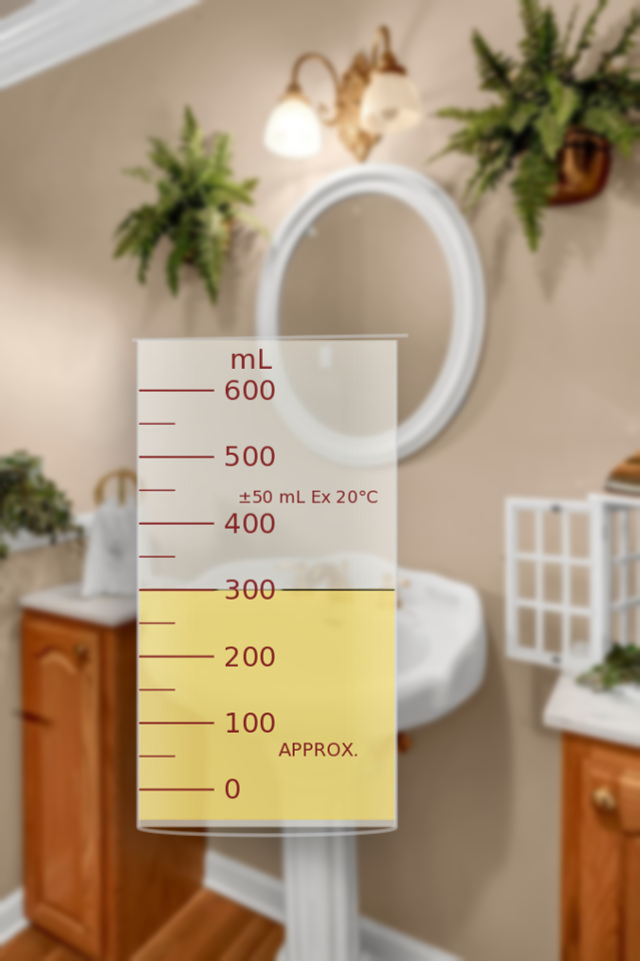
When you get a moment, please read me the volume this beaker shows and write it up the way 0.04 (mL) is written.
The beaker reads 300 (mL)
